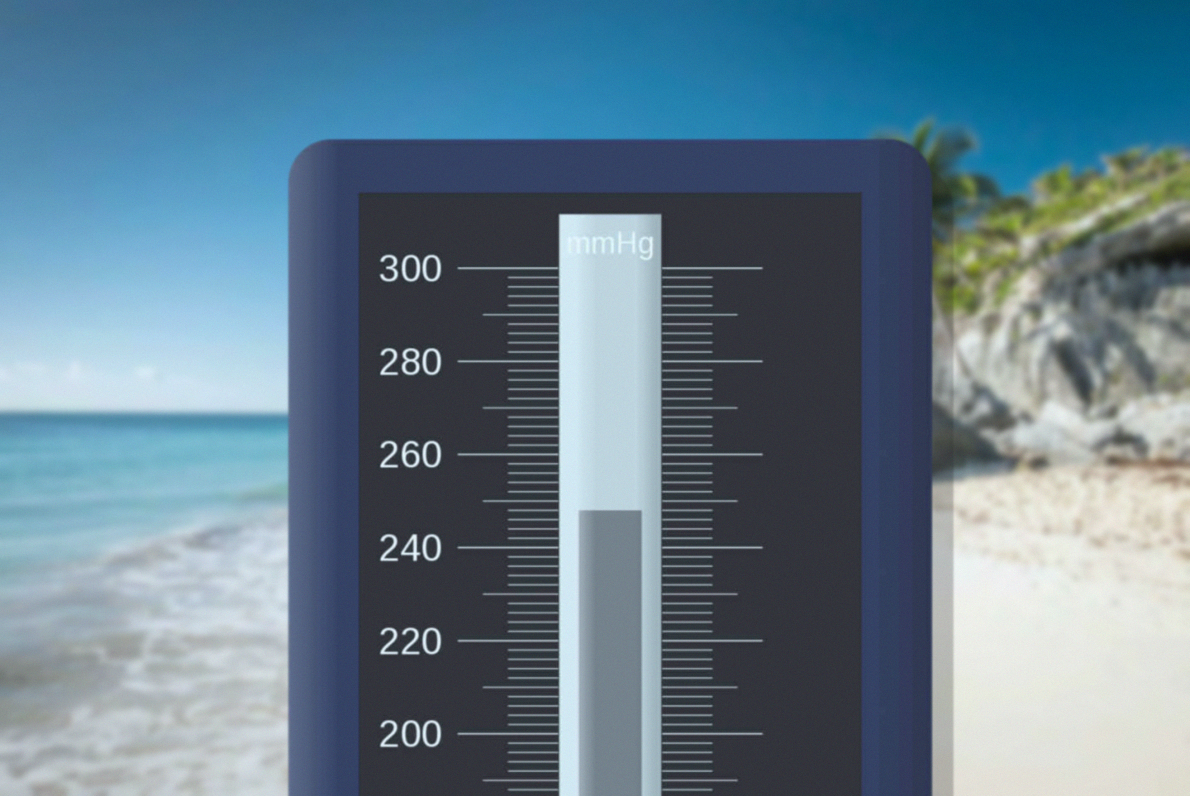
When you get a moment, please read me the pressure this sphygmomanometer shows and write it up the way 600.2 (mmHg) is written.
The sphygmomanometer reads 248 (mmHg)
